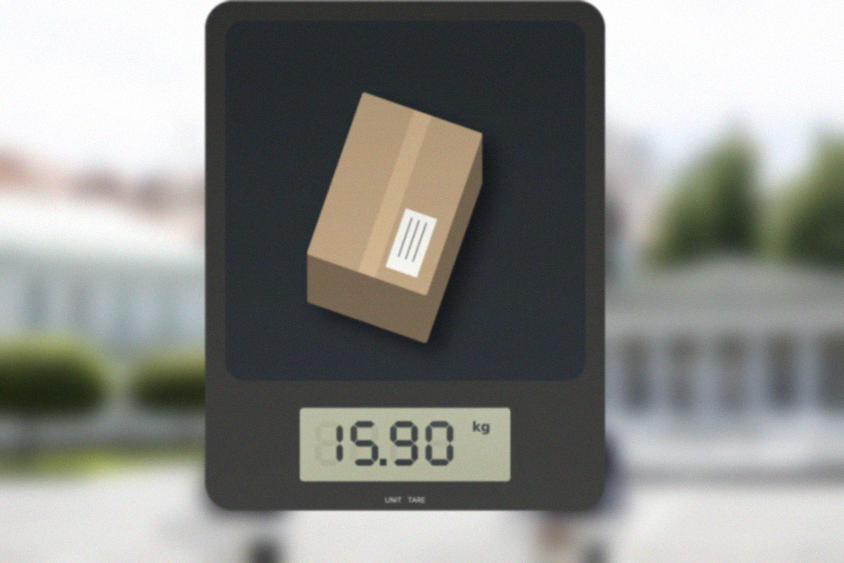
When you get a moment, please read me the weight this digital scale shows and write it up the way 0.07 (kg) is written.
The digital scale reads 15.90 (kg)
